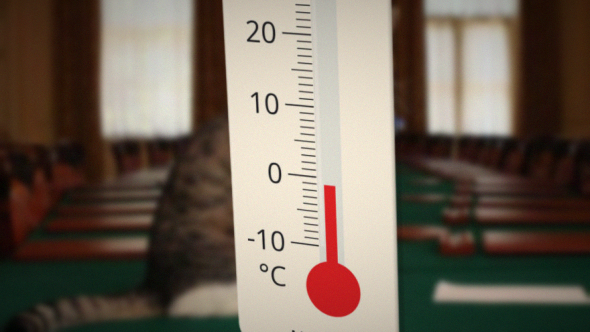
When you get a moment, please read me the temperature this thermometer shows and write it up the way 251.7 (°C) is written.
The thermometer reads -1 (°C)
